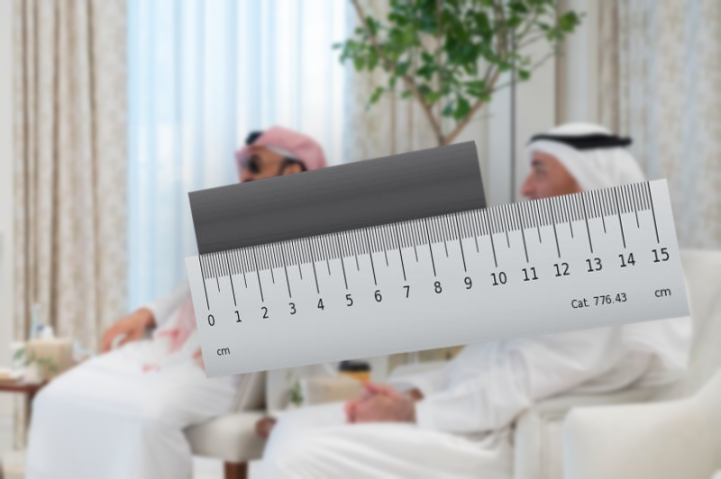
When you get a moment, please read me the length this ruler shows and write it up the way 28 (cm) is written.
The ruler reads 10 (cm)
